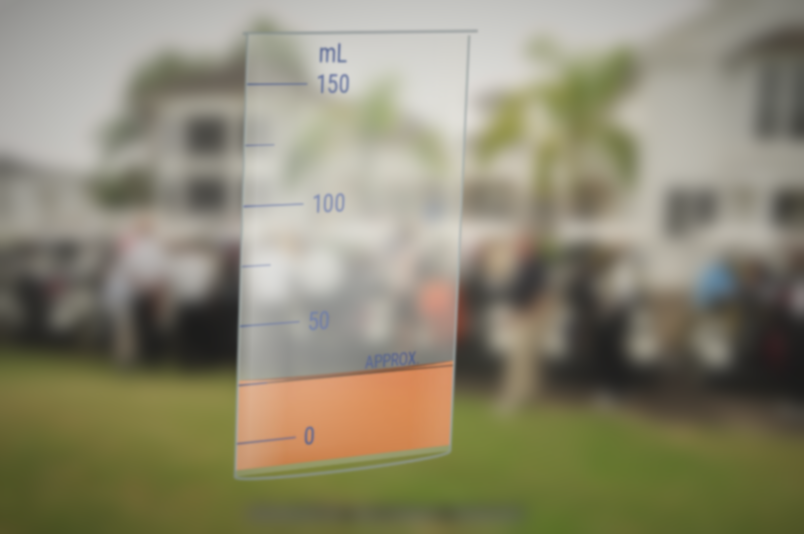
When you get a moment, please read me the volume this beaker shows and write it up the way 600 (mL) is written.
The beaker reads 25 (mL)
